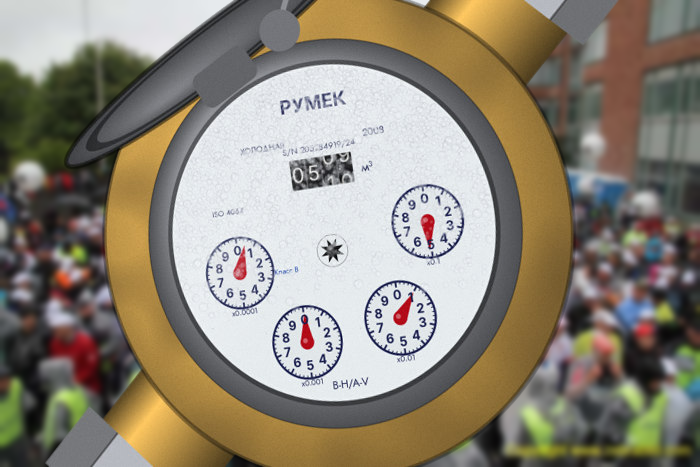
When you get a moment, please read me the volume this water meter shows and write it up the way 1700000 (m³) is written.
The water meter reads 509.5100 (m³)
